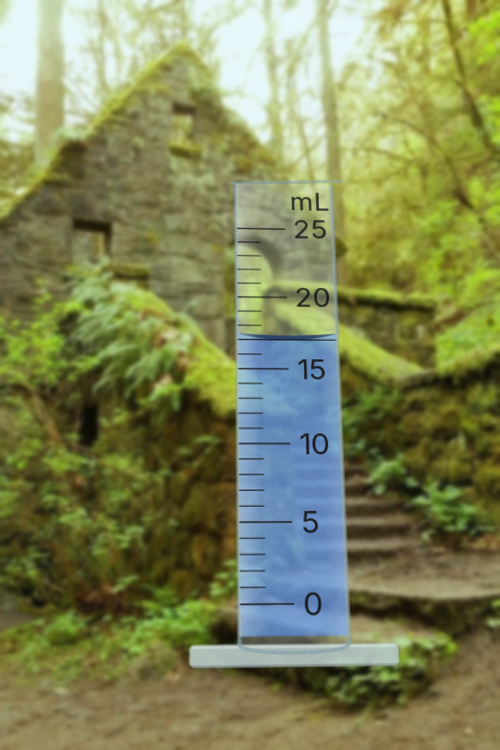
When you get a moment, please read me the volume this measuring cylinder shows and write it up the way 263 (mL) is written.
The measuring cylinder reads 17 (mL)
